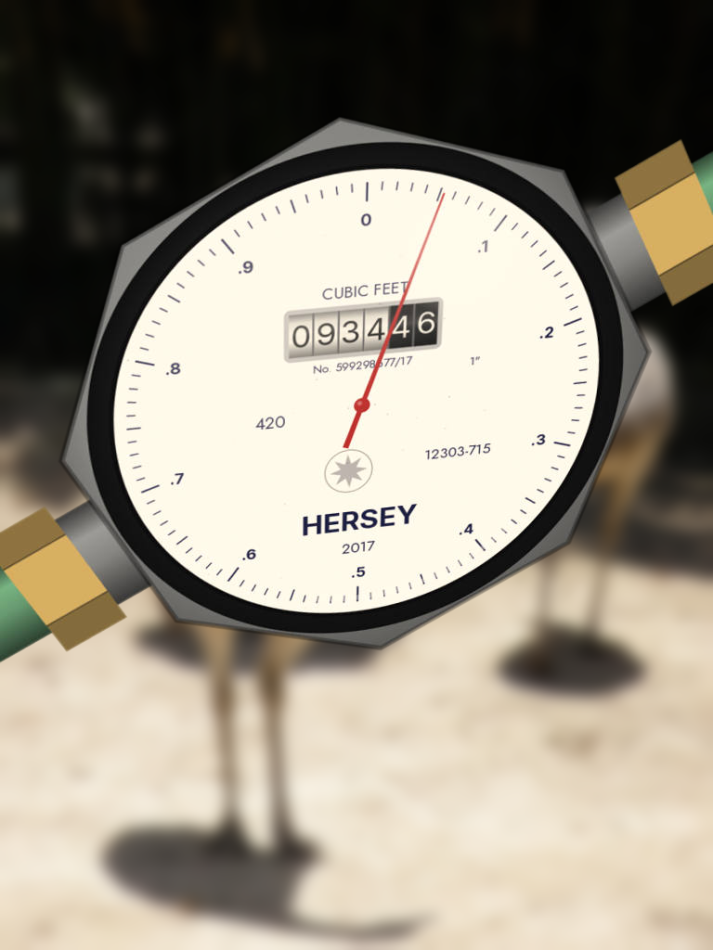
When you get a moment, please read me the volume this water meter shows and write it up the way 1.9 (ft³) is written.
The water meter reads 93446.05 (ft³)
